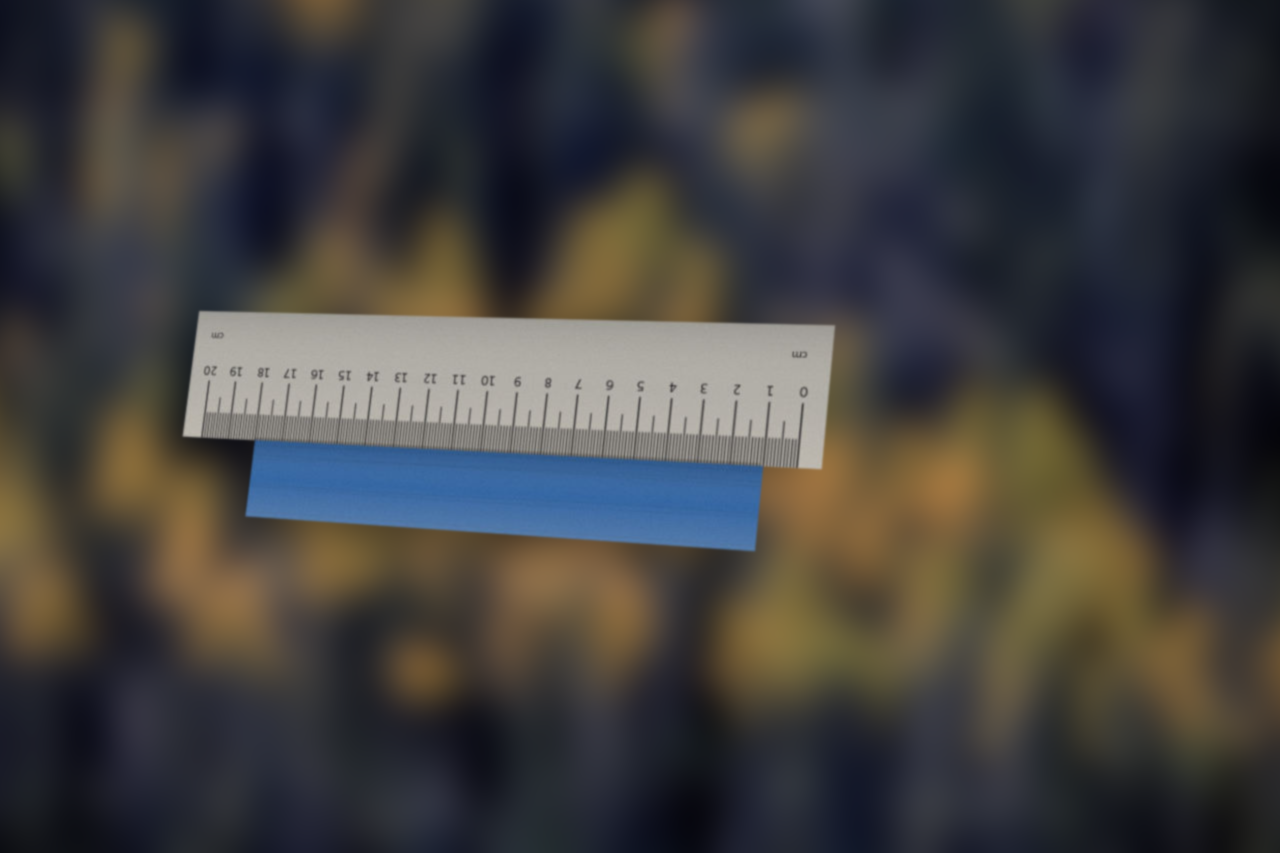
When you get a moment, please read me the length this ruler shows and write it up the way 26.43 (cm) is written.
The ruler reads 17 (cm)
